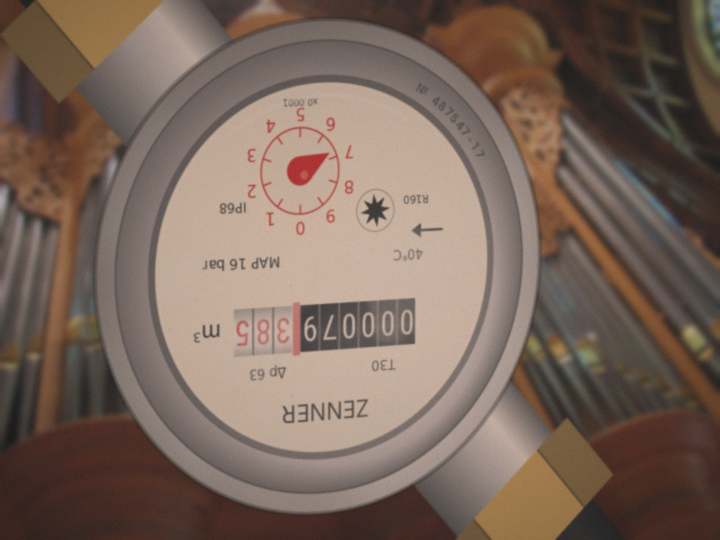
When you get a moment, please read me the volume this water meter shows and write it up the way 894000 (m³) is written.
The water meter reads 79.3856 (m³)
